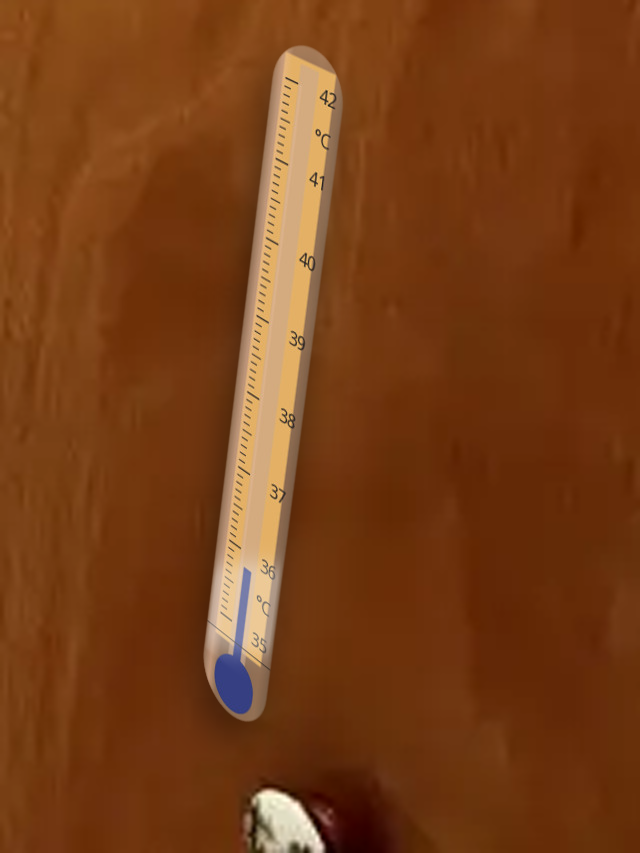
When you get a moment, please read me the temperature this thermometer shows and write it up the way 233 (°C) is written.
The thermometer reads 35.8 (°C)
